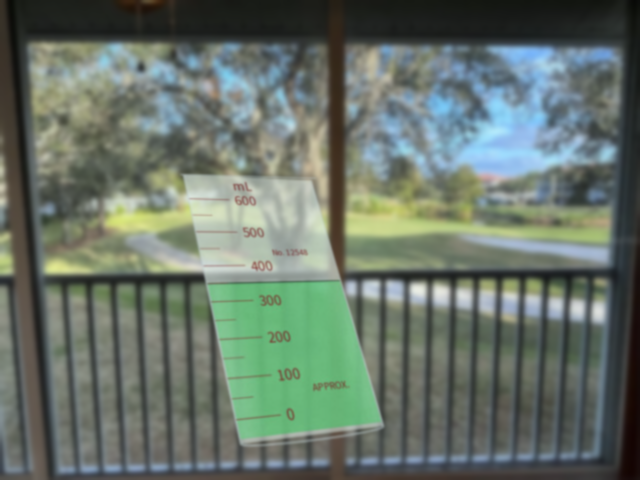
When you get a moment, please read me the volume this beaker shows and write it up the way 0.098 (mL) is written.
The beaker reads 350 (mL)
